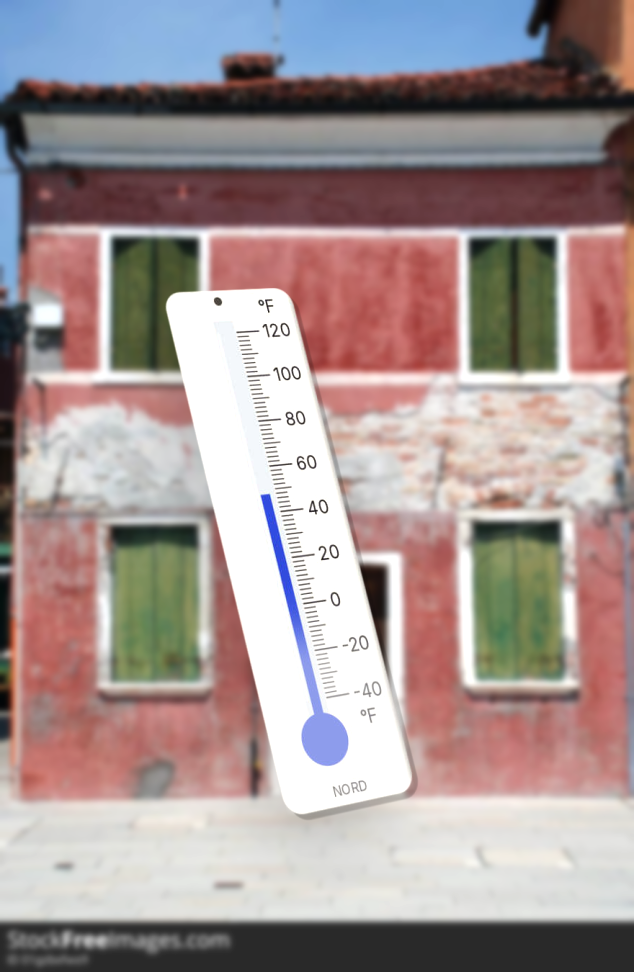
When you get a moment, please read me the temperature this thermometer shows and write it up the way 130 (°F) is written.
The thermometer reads 48 (°F)
